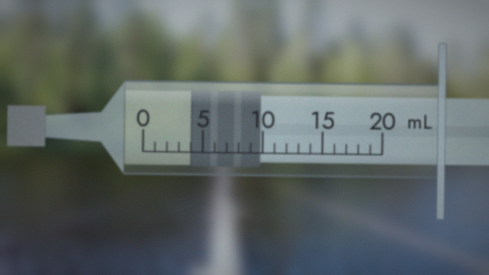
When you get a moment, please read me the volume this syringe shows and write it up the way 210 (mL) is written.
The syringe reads 4 (mL)
